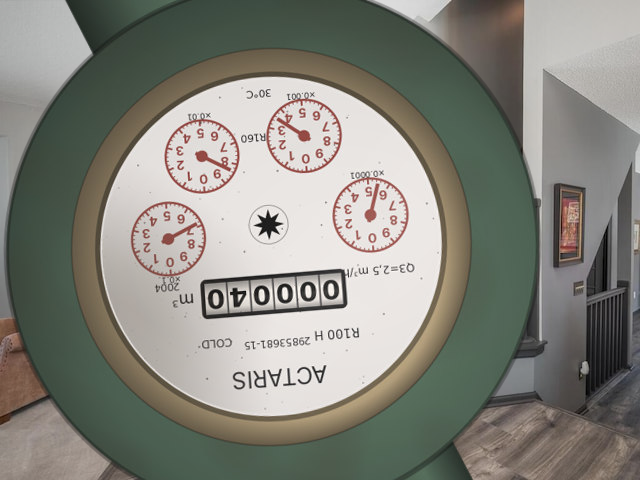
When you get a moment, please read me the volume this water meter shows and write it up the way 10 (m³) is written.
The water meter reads 40.6835 (m³)
